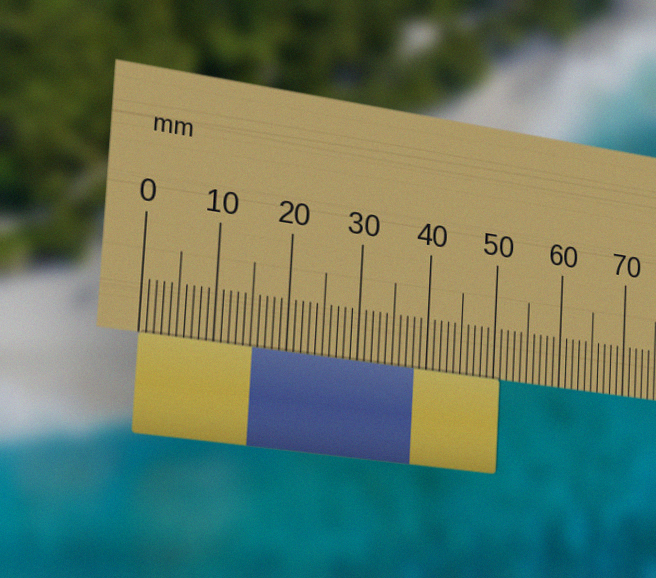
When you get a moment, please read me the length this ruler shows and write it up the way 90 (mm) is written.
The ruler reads 51 (mm)
